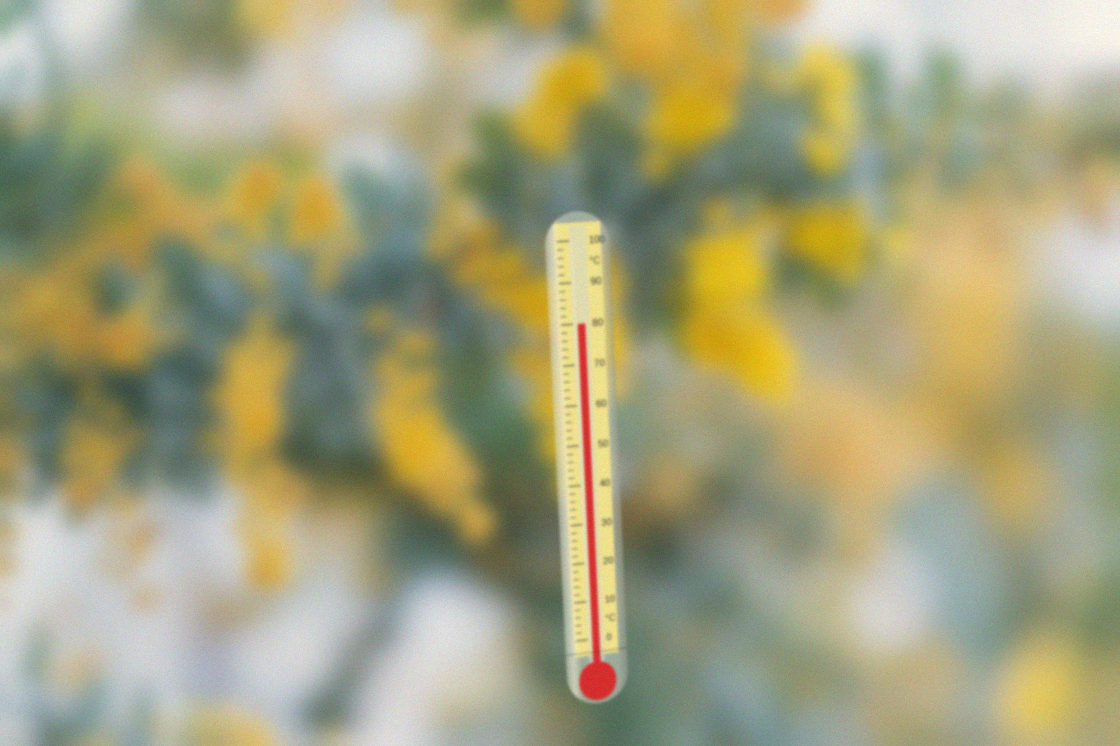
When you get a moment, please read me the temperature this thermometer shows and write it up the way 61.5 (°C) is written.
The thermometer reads 80 (°C)
